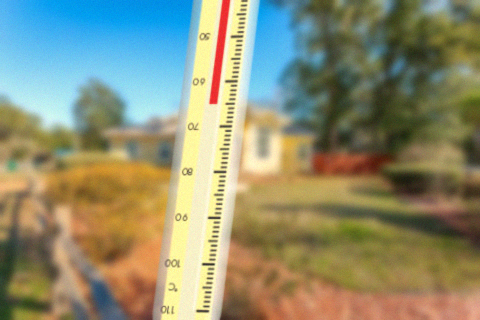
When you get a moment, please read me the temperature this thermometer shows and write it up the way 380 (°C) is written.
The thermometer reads 65 (°C)
